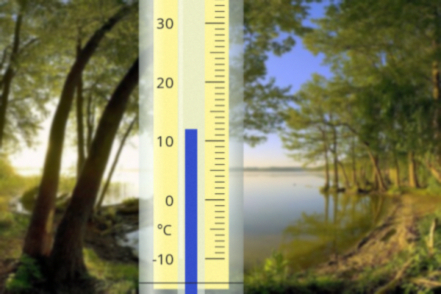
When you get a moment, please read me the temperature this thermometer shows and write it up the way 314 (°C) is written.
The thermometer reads 12 (°C)
